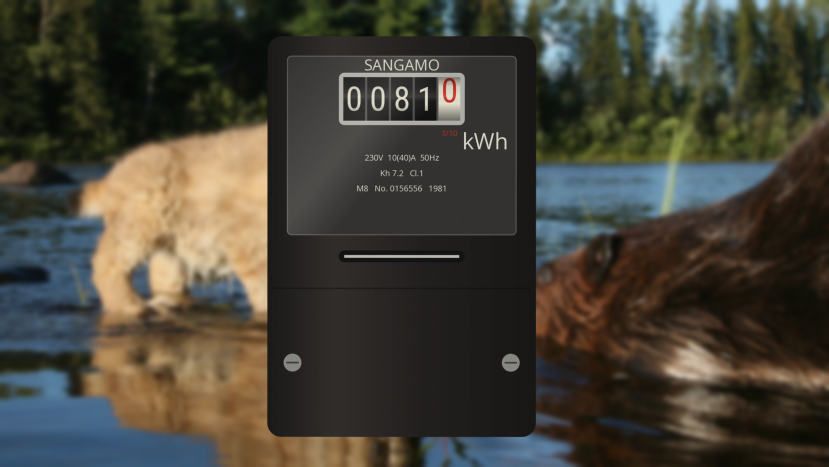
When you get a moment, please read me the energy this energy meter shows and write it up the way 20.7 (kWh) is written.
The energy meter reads 81.0 (kWh)
